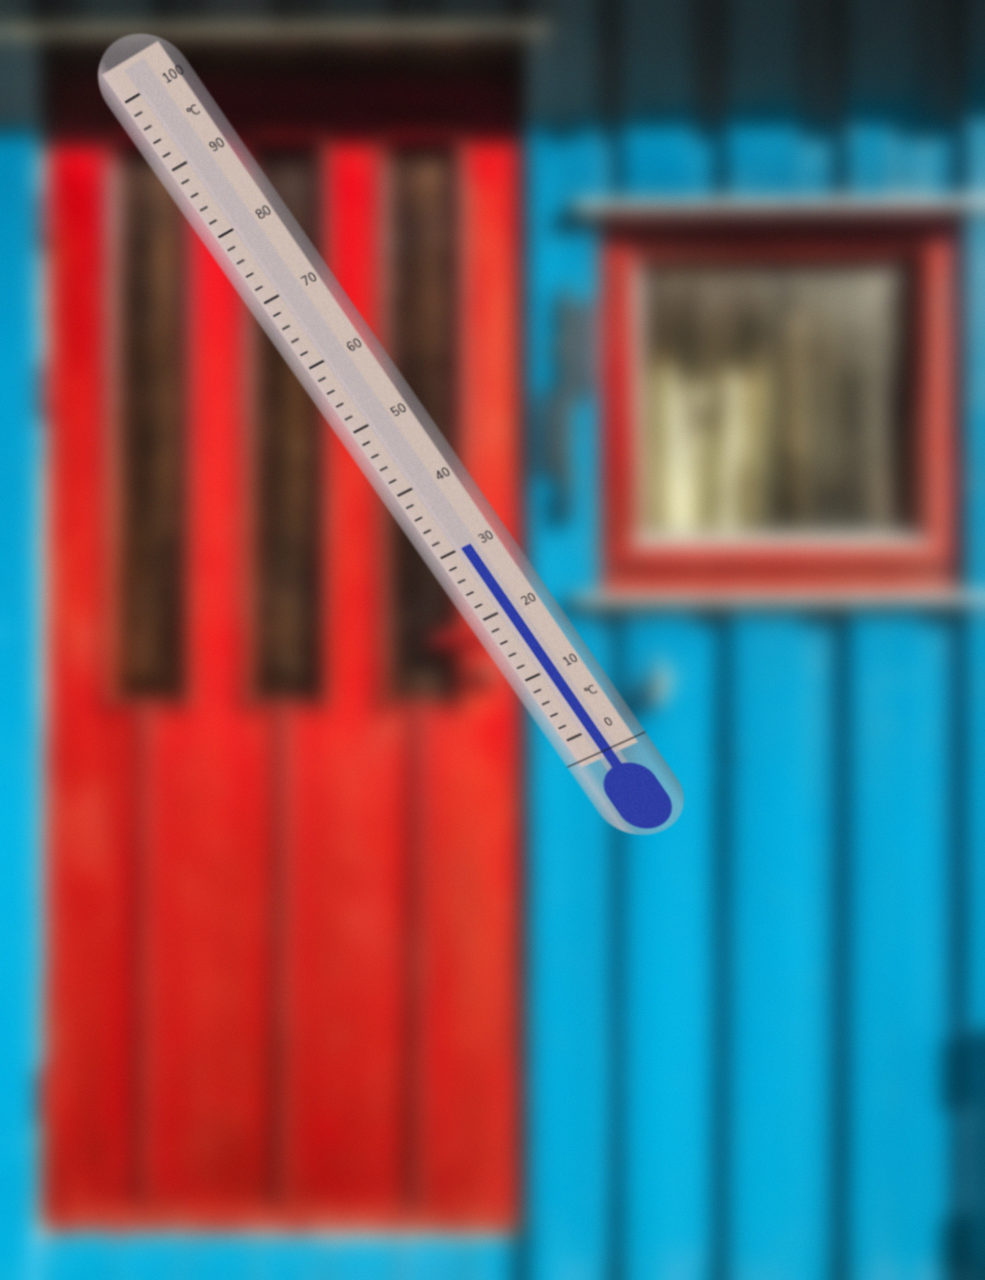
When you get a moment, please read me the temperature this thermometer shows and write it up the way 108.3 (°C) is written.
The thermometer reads 30 (°C)
